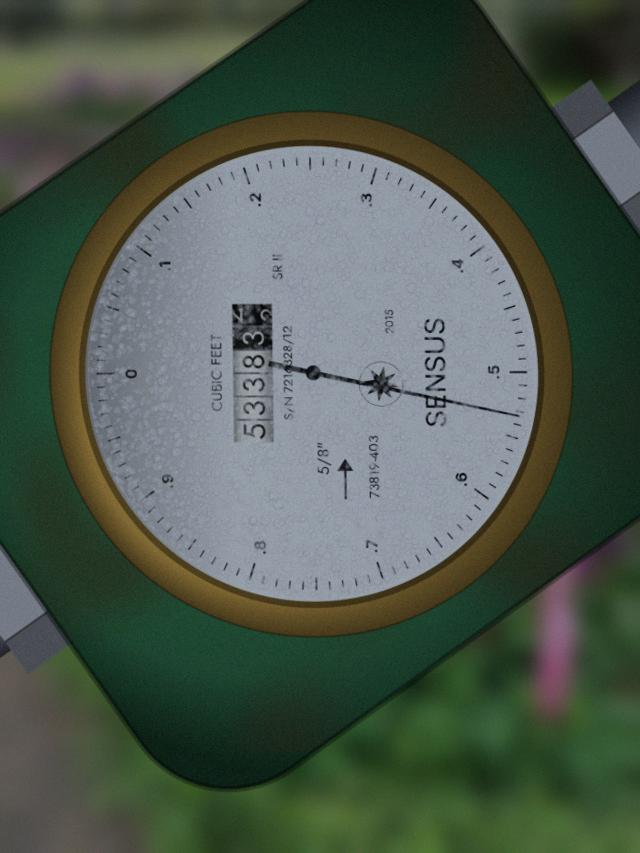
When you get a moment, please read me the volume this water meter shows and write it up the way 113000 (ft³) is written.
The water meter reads 533832.53 (ft³)
